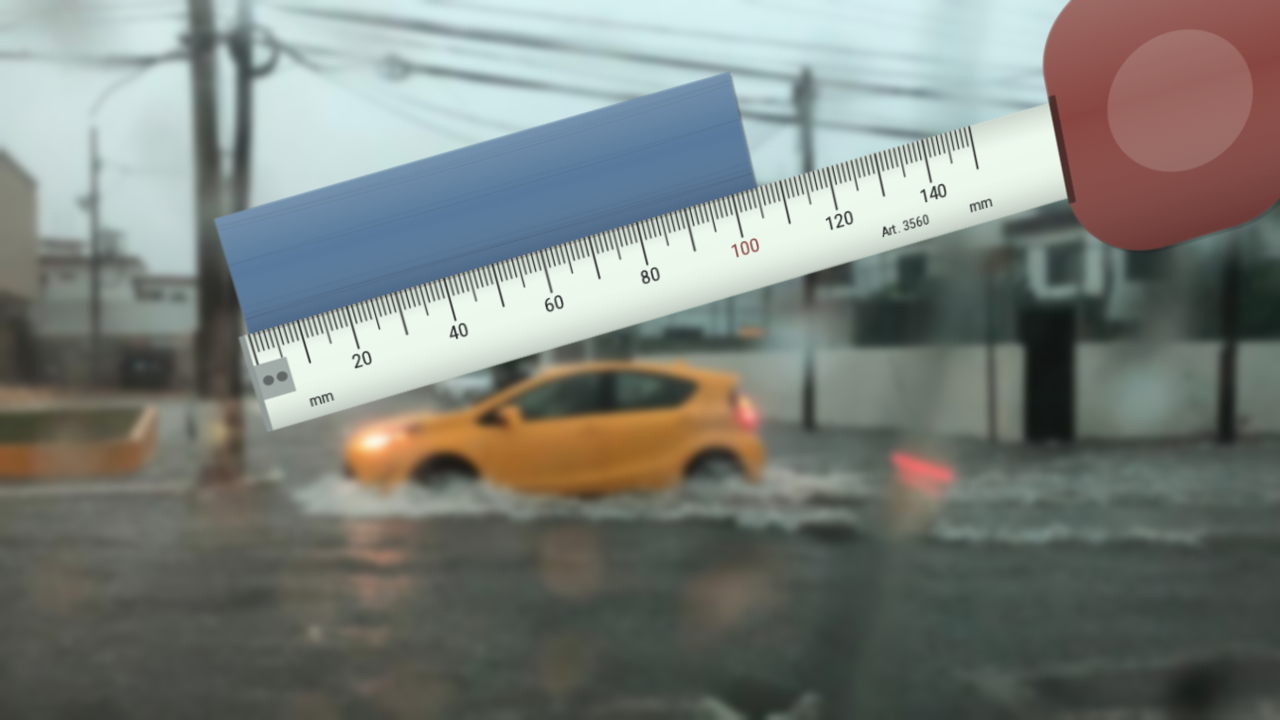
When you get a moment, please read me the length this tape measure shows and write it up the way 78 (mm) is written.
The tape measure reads 105 (mm)
